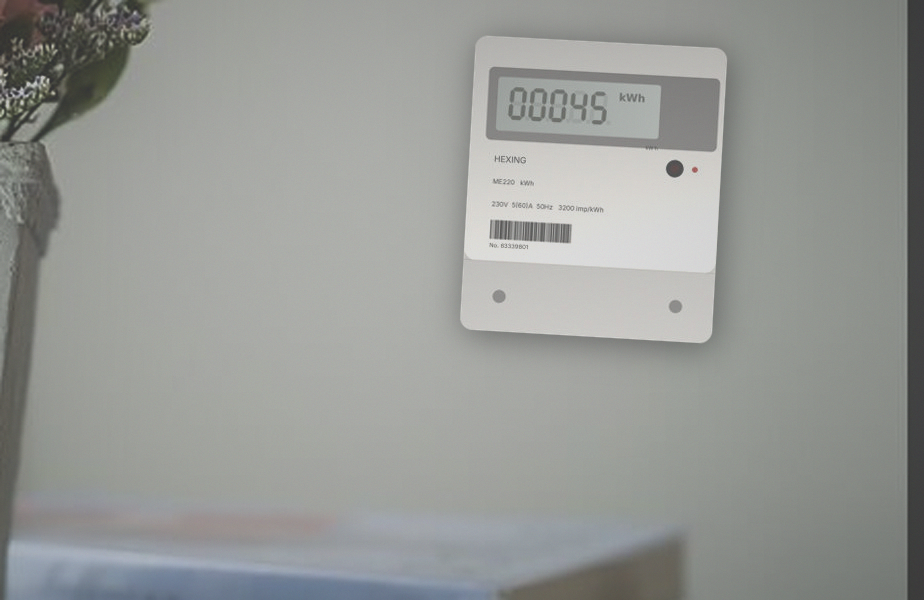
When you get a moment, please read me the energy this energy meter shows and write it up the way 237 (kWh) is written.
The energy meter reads 45 (kWh)
